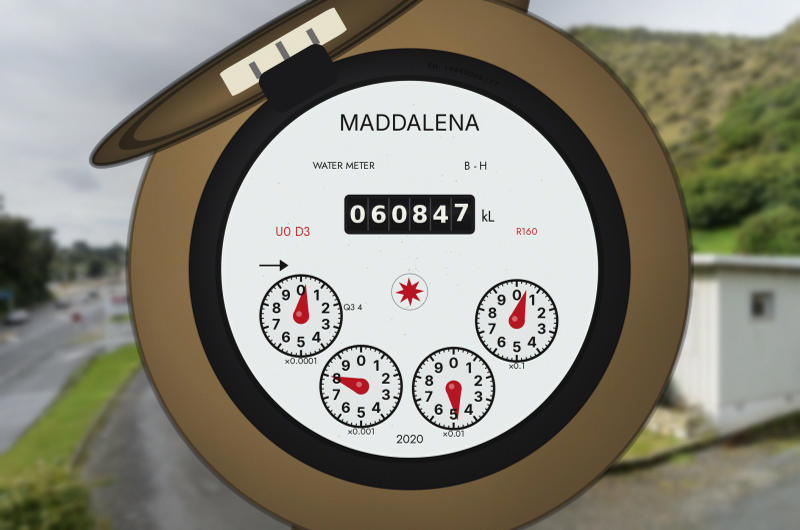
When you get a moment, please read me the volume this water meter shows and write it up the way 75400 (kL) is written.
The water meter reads 60847.0480 (kL)
